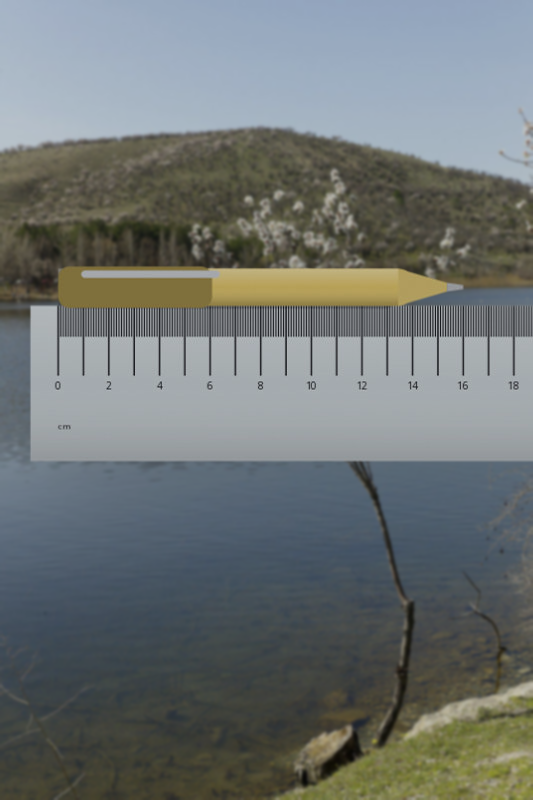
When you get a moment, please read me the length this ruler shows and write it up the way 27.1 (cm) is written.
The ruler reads 16 (cm)
